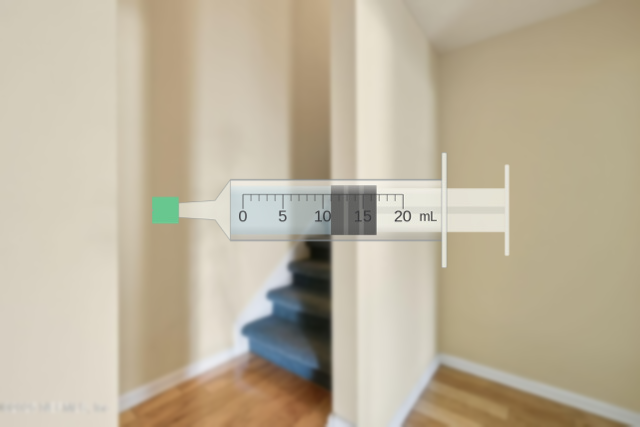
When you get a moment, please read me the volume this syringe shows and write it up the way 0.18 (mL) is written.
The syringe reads 11 (mL)
